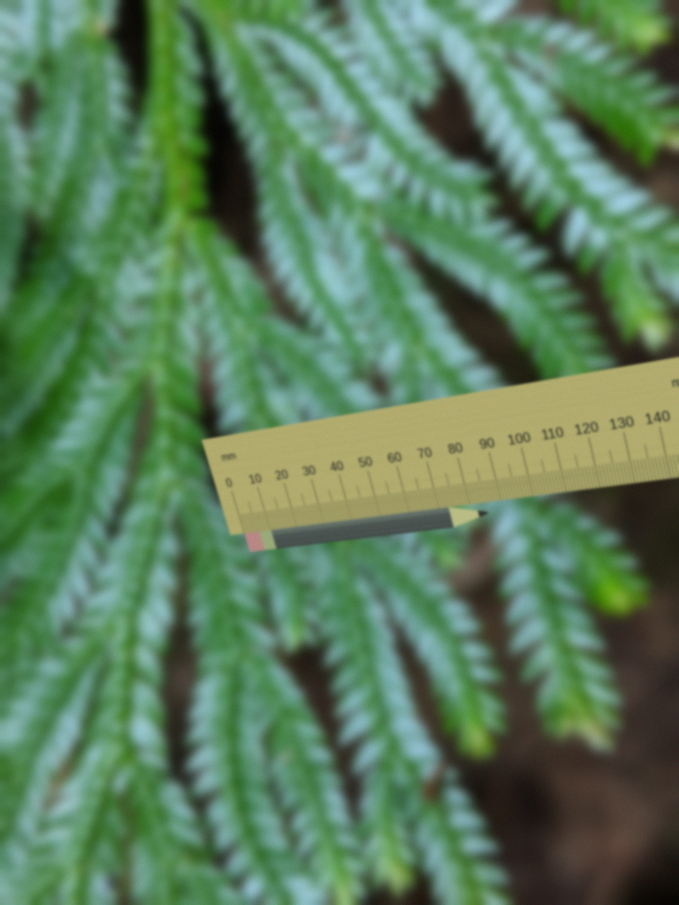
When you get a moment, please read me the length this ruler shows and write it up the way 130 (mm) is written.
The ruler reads 85 (mm)
